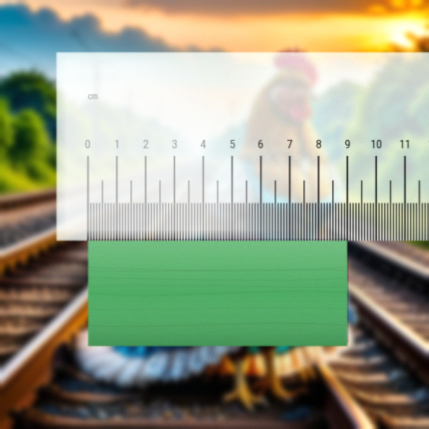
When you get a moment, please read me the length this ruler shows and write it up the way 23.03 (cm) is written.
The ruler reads 9 (cm)
